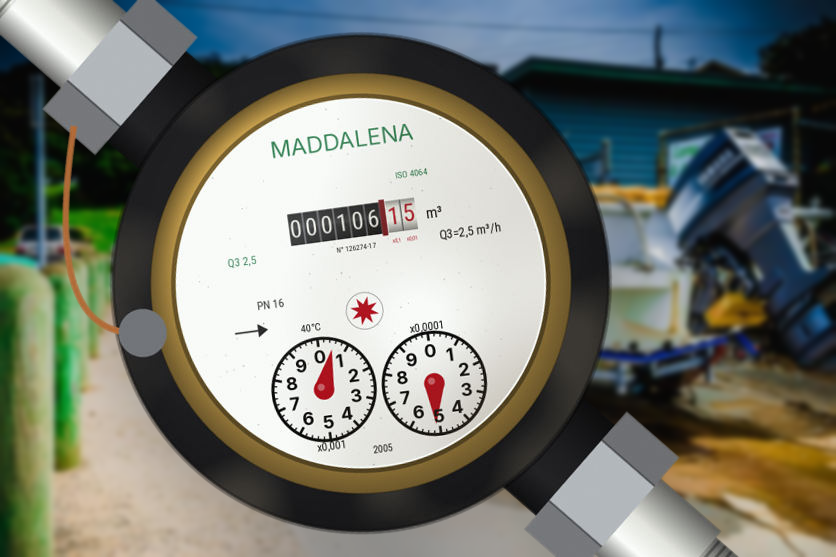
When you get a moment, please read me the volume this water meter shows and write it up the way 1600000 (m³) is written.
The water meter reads 106.1505 (m³)
